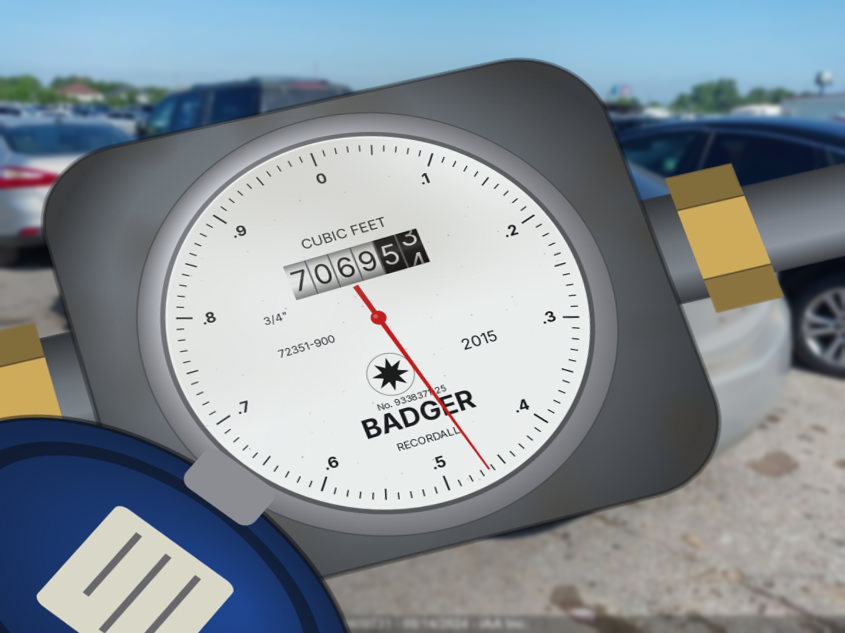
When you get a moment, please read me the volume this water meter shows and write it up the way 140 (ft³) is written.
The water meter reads 706953.46 (ft³)
